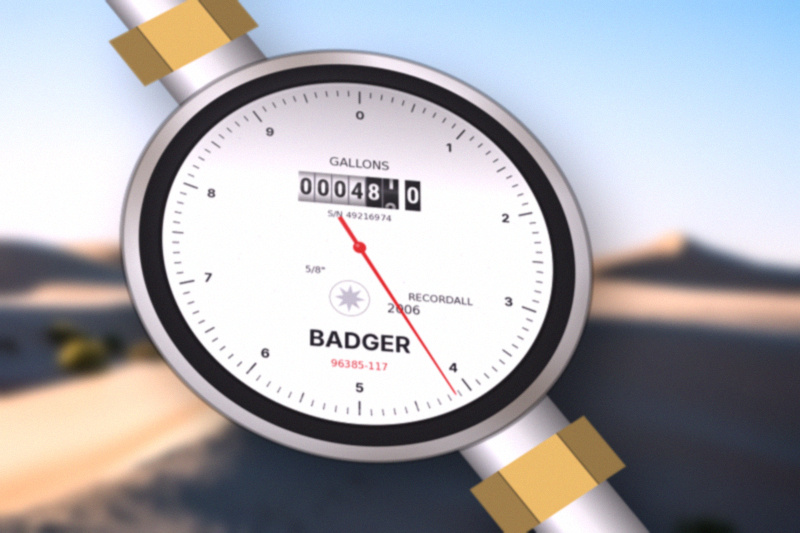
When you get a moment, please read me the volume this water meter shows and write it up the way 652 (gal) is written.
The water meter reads 4814.1 (gal)
